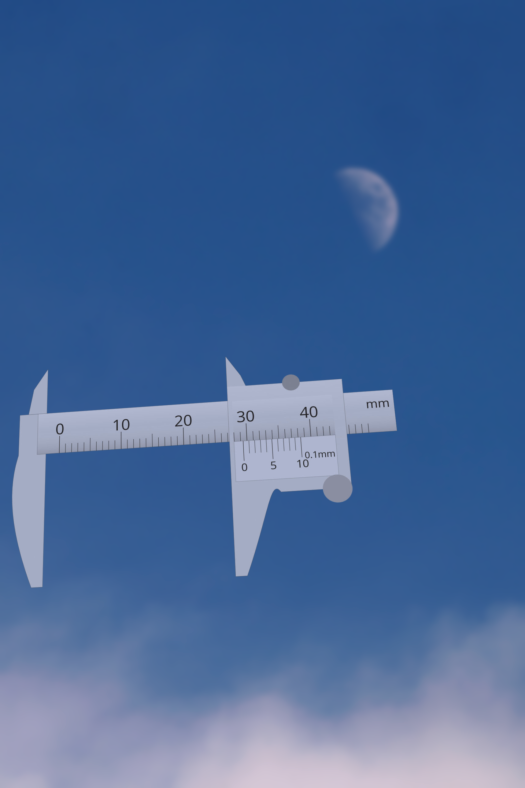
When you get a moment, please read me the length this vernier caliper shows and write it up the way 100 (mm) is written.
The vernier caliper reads 29.4 (mm)
